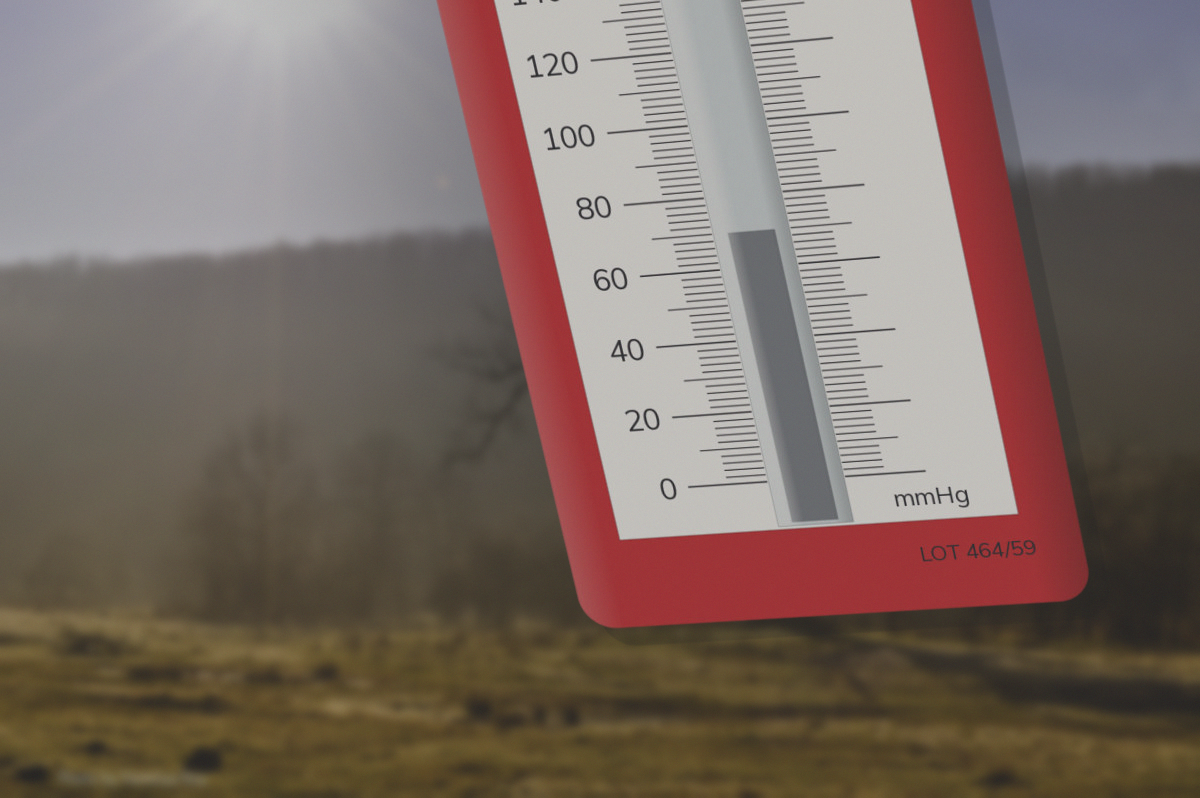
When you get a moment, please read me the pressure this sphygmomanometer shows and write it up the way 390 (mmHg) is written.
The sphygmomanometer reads 70 (mmHg)
